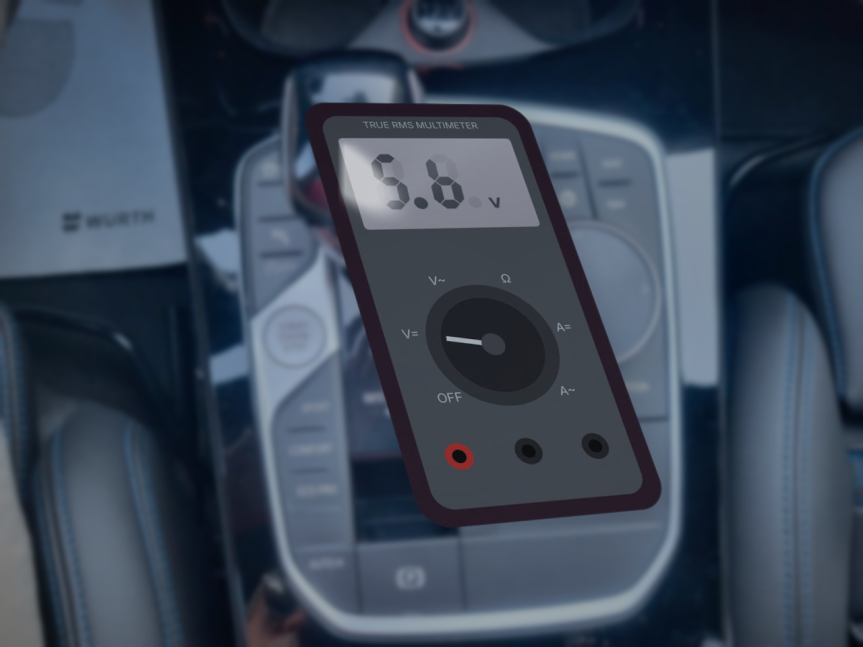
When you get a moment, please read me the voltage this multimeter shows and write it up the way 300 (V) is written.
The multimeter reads 5.6 (V)
